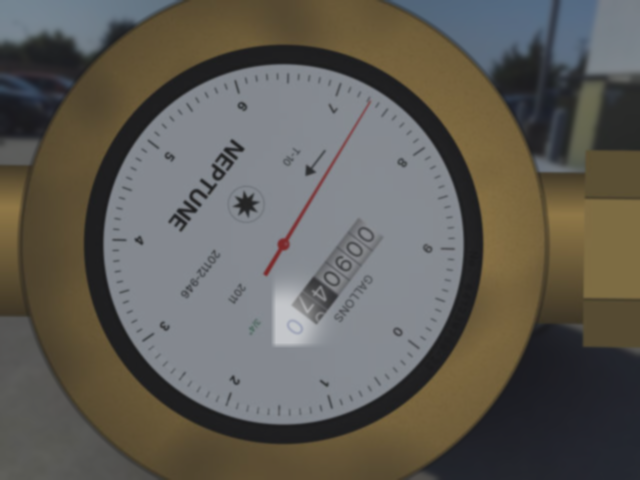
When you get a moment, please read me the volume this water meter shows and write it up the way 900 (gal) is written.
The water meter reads 90467.3 (gal)
